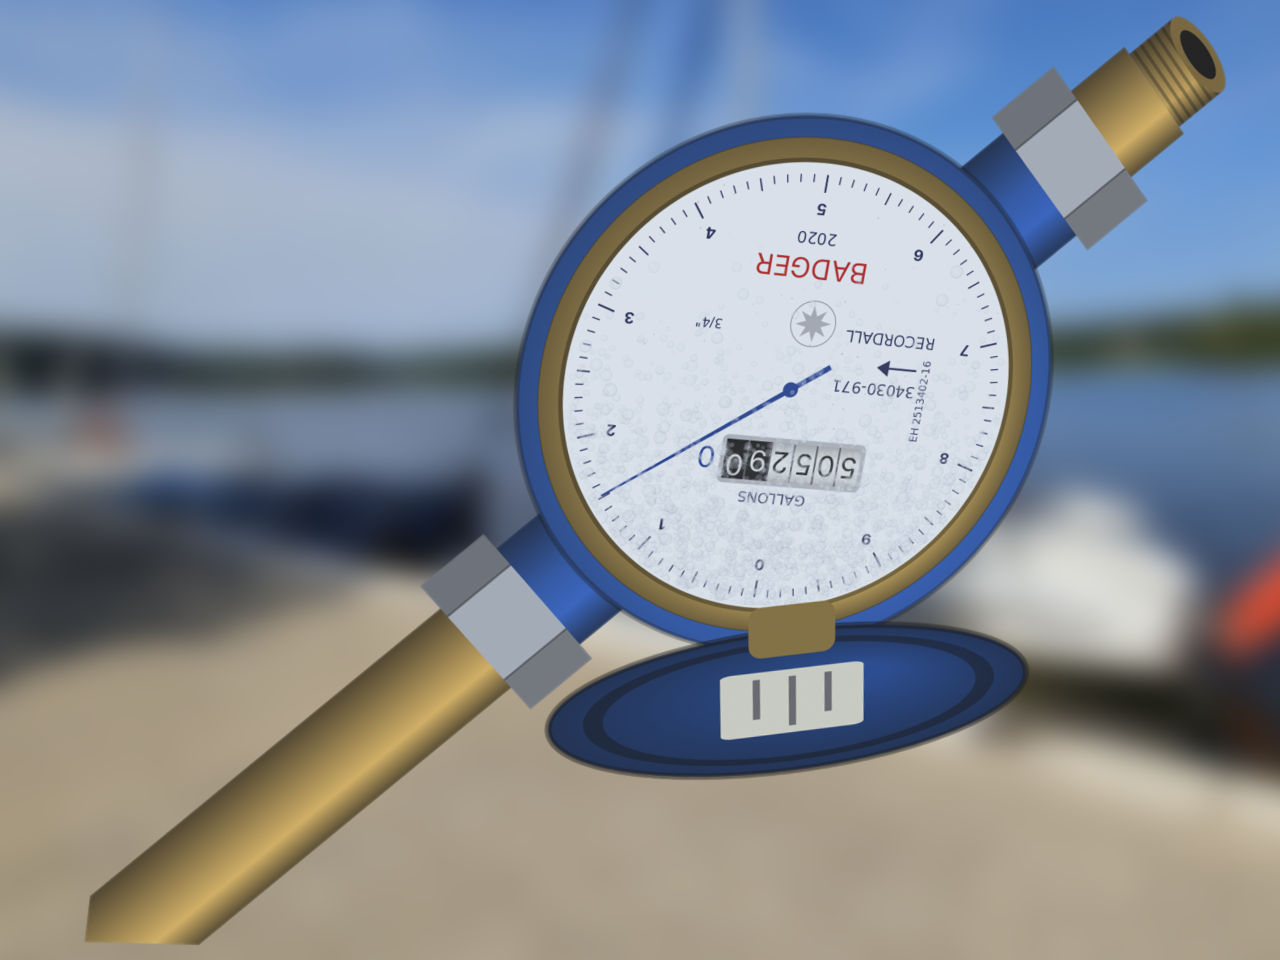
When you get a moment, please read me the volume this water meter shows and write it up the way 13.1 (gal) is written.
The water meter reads 5052901.5 (gal)
